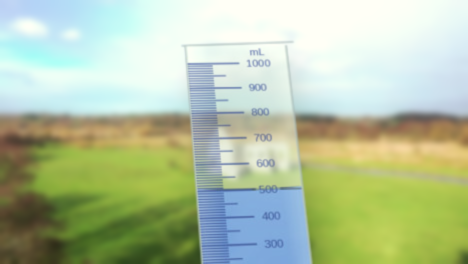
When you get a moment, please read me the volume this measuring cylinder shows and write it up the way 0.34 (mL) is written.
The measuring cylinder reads 500 (mL)
